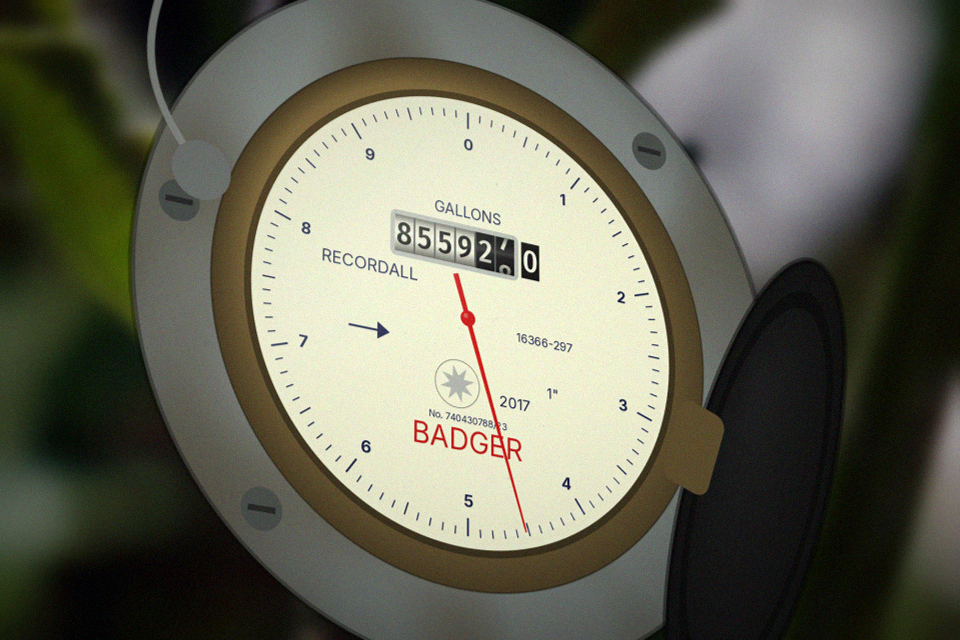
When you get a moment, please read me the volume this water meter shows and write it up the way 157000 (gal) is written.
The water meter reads 8559274.5 (gal)
